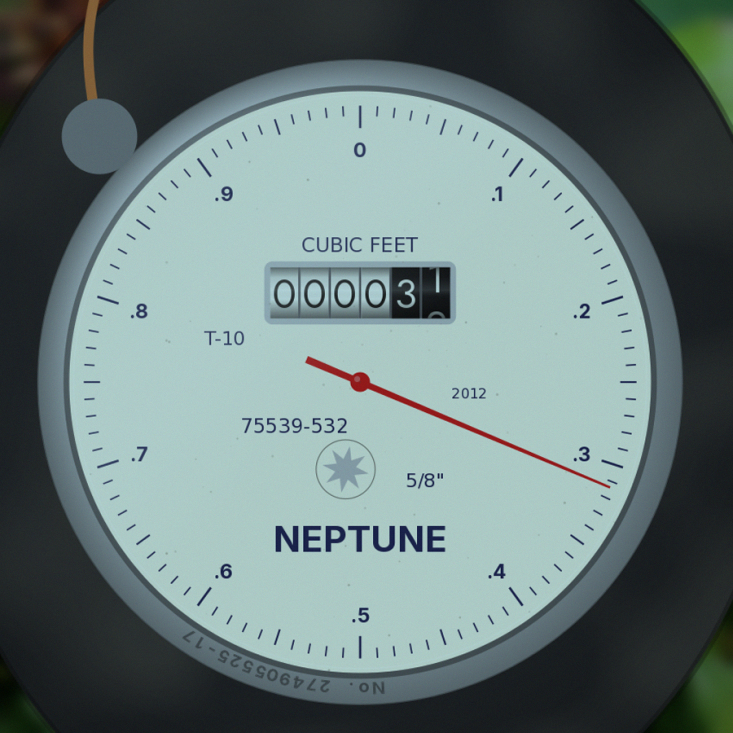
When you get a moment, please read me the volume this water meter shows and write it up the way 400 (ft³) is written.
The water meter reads 31.31 (ft³)
